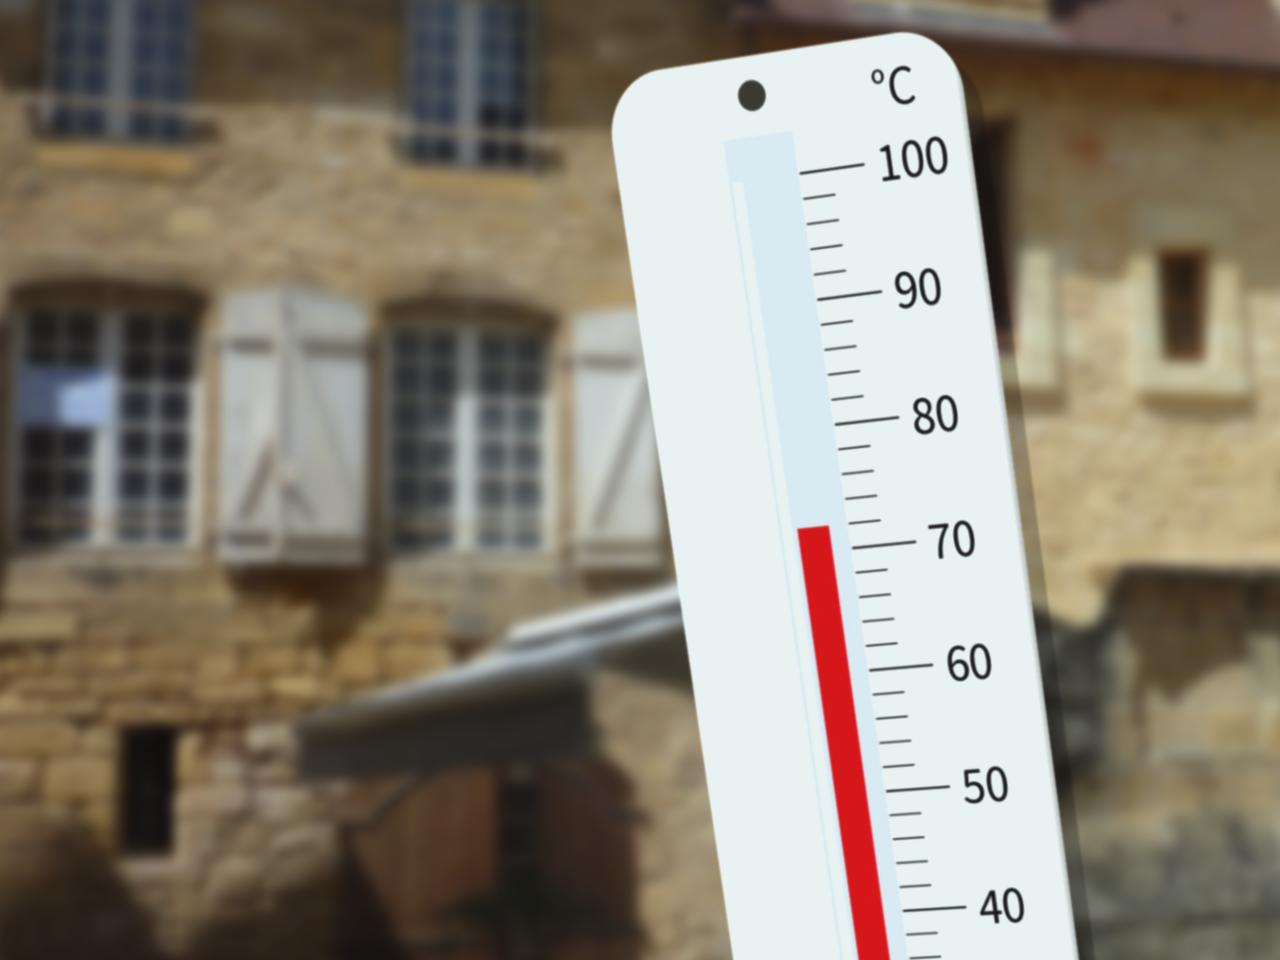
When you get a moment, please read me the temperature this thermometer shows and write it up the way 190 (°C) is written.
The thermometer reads 72 (°C)
